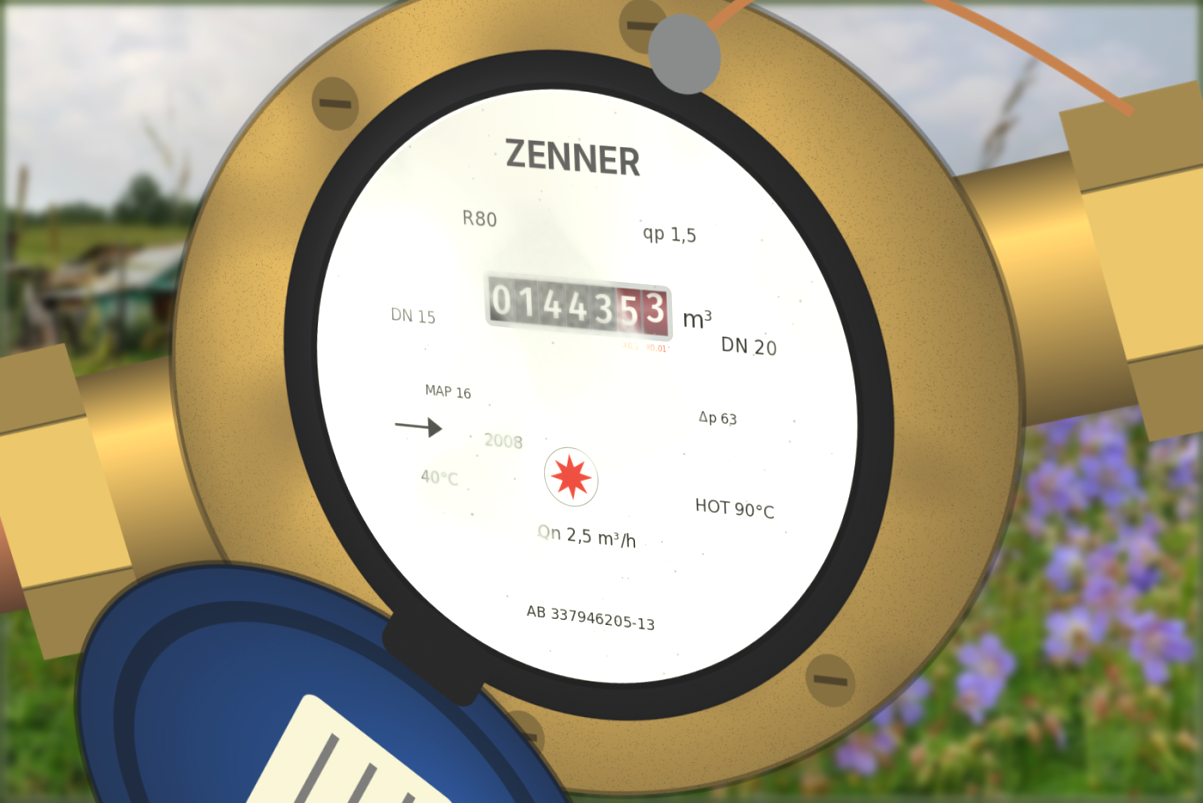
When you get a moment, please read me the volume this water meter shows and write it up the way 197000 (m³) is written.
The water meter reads 1443.53 (m³)
